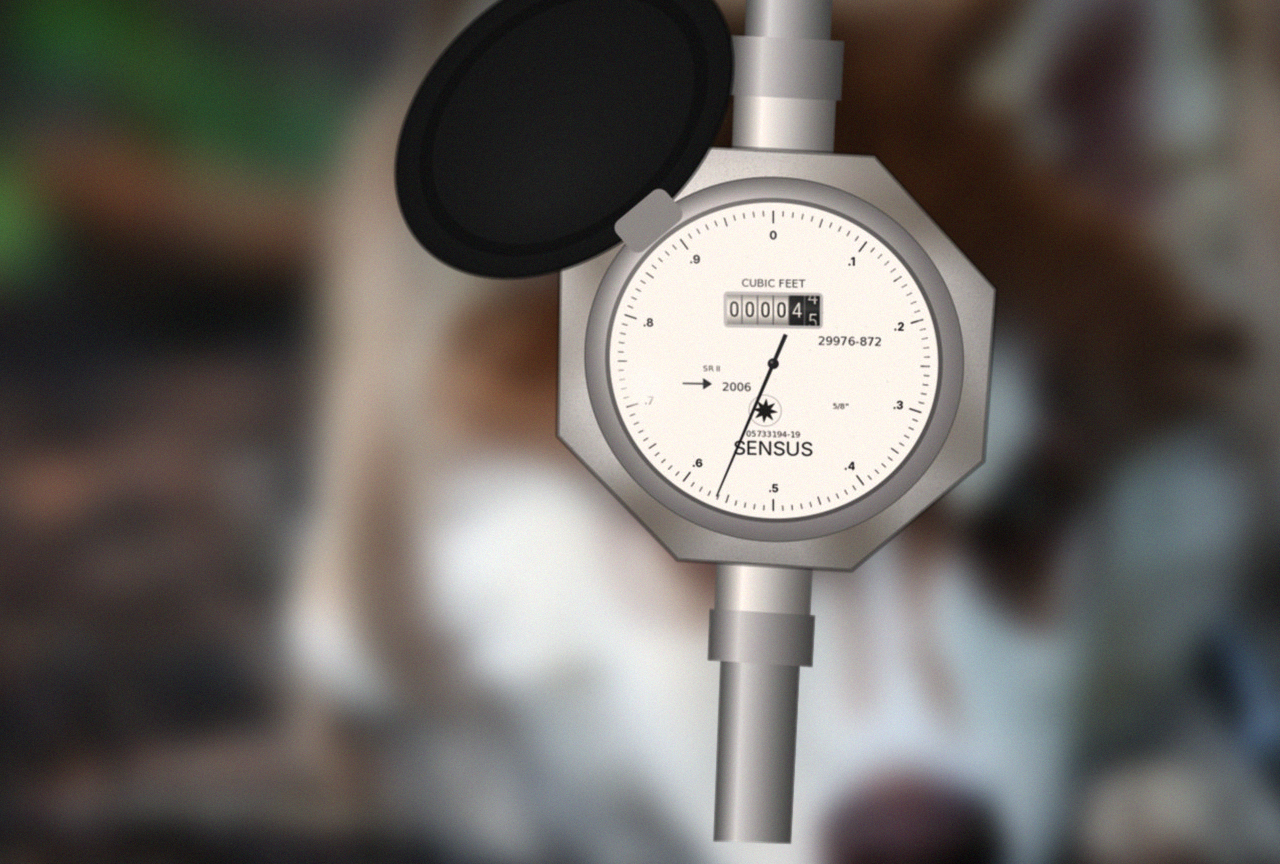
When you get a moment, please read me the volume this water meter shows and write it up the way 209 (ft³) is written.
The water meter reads 44.56 (ft³)
